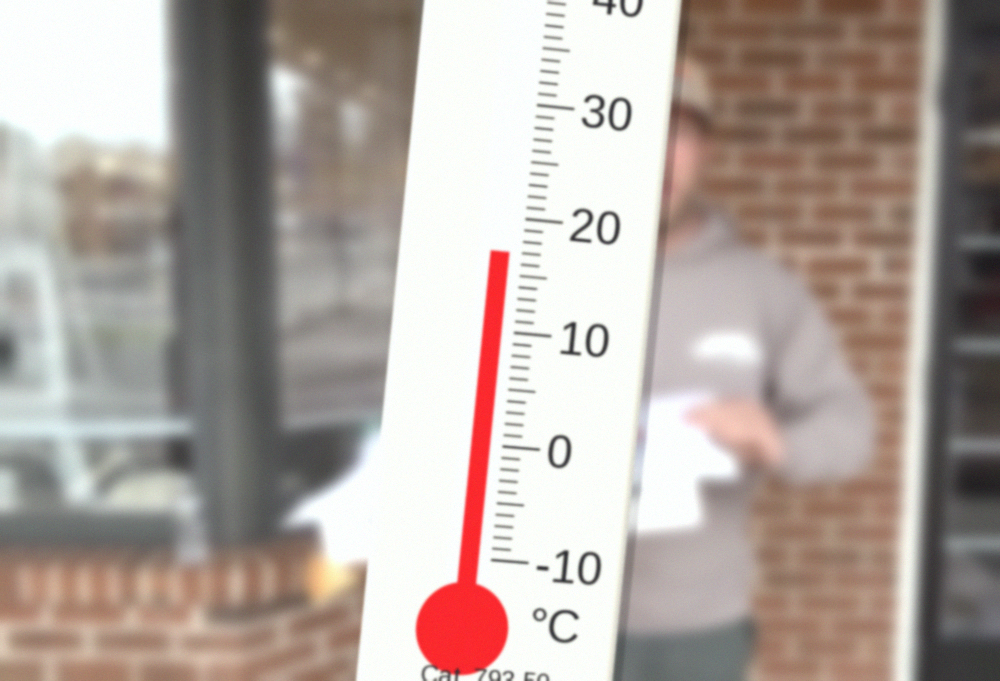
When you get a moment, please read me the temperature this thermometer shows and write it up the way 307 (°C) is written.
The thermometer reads 17 (°C)
